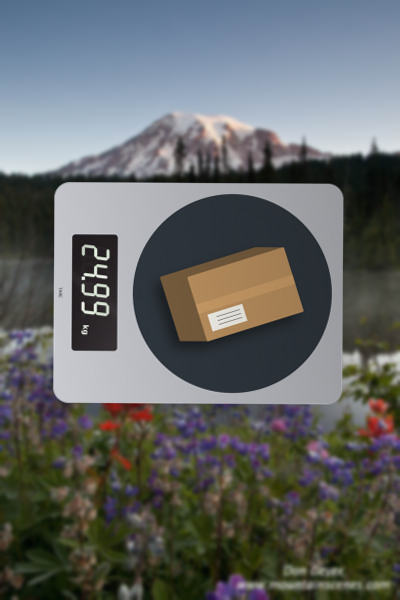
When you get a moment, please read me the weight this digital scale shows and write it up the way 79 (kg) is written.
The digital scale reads 24.99 (kg)
